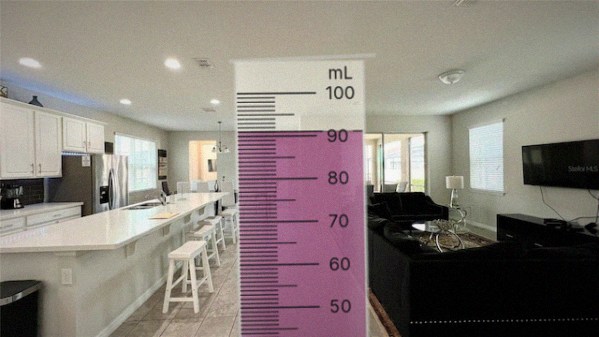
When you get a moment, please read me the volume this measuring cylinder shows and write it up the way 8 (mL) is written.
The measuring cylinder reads 91 (mL)
